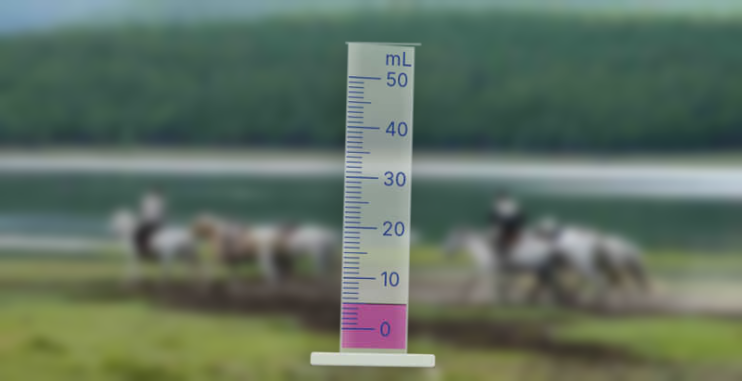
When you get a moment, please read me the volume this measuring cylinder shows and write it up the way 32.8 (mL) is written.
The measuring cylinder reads 5 (mL)
